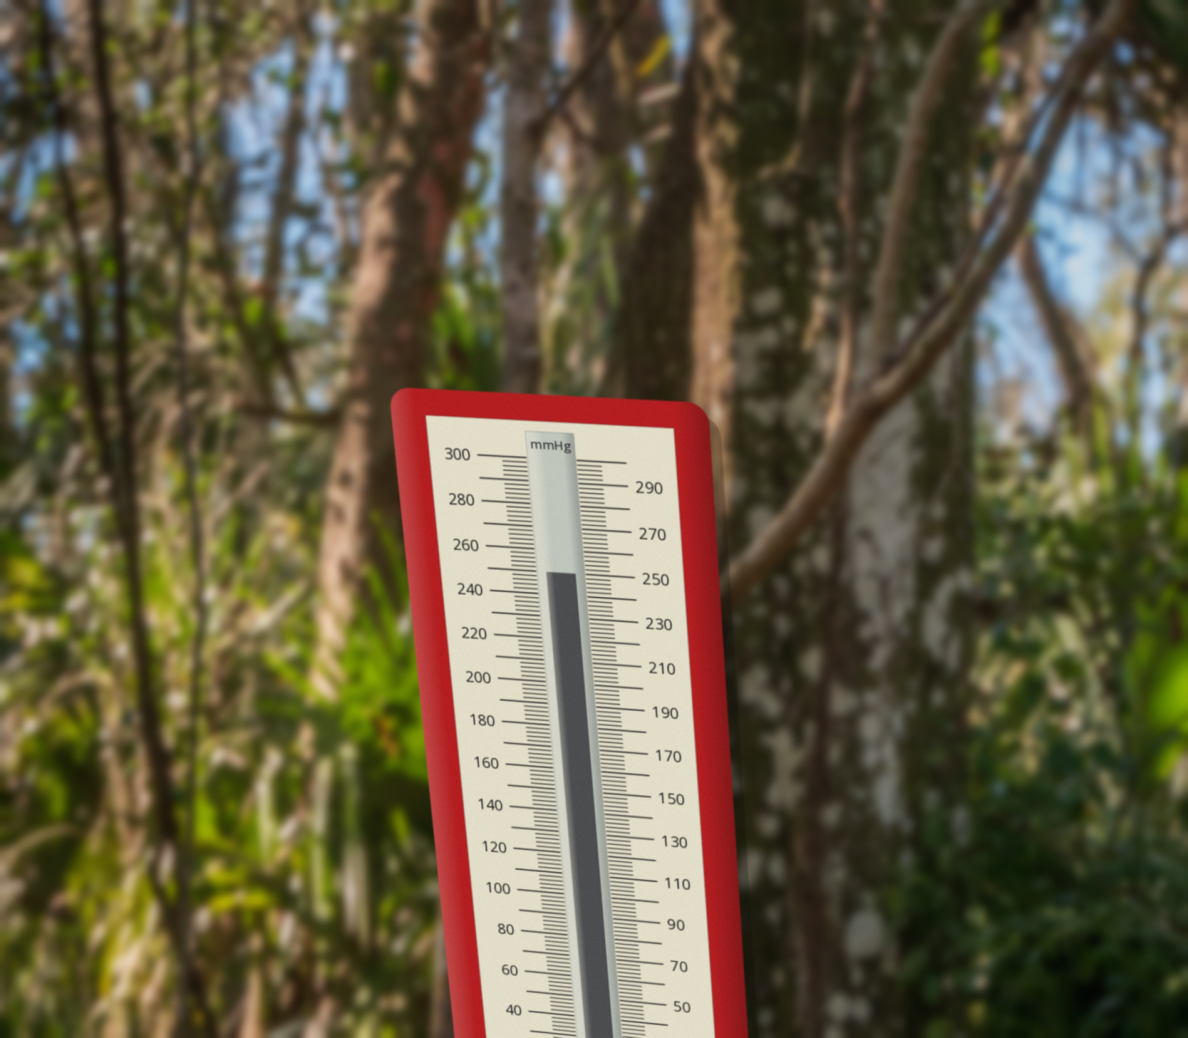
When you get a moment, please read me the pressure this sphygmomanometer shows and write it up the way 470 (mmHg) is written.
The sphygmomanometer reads 250 (mmHg)
